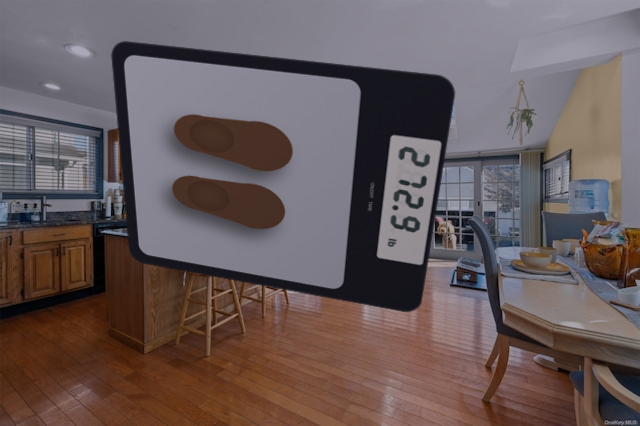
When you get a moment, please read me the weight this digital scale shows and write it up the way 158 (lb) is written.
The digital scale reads 272.9 (lb)
